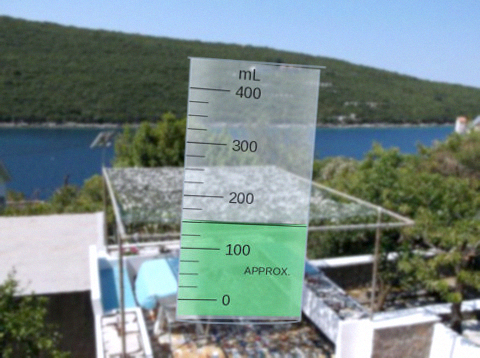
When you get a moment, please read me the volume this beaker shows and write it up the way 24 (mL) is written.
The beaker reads 150 (mL)
